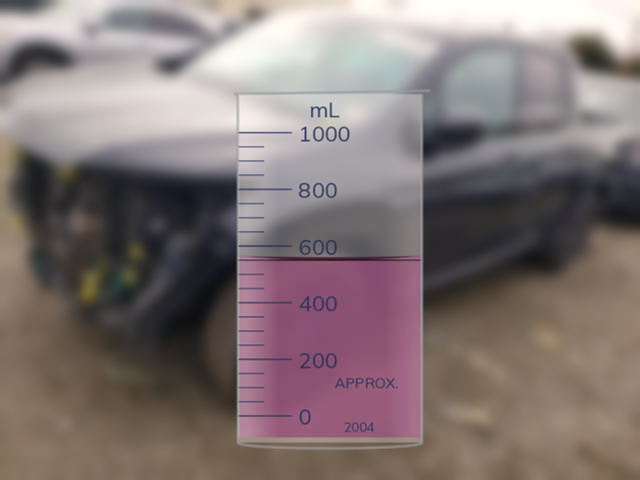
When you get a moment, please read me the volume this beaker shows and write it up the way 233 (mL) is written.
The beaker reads 550 (mL)
